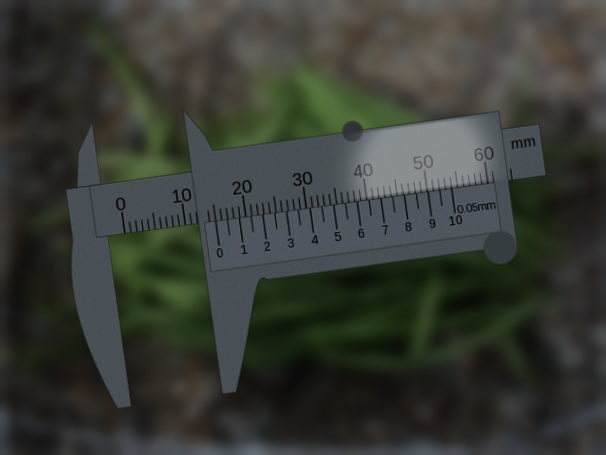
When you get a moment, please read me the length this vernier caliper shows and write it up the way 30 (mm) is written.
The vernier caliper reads 15.0 (mm)
